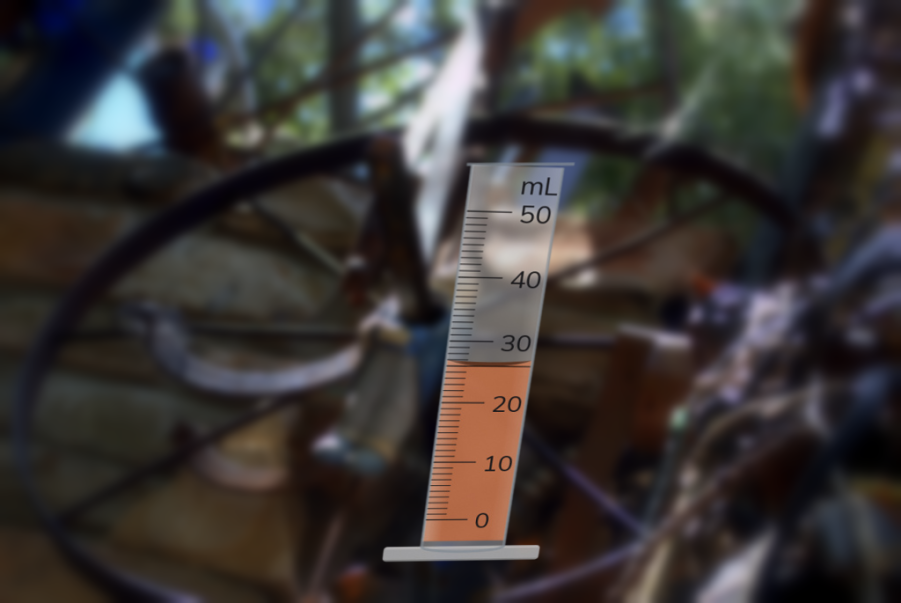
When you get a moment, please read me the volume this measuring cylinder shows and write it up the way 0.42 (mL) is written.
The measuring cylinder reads 26 (mL)
